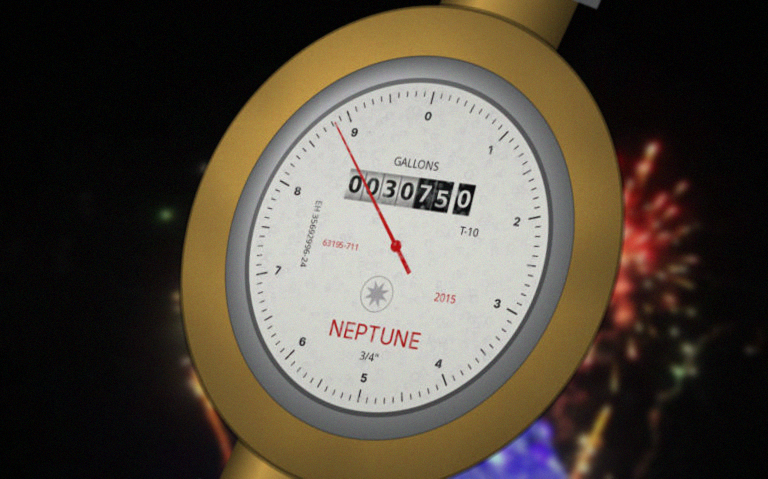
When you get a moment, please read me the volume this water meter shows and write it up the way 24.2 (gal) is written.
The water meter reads 30748.8 (gal)
